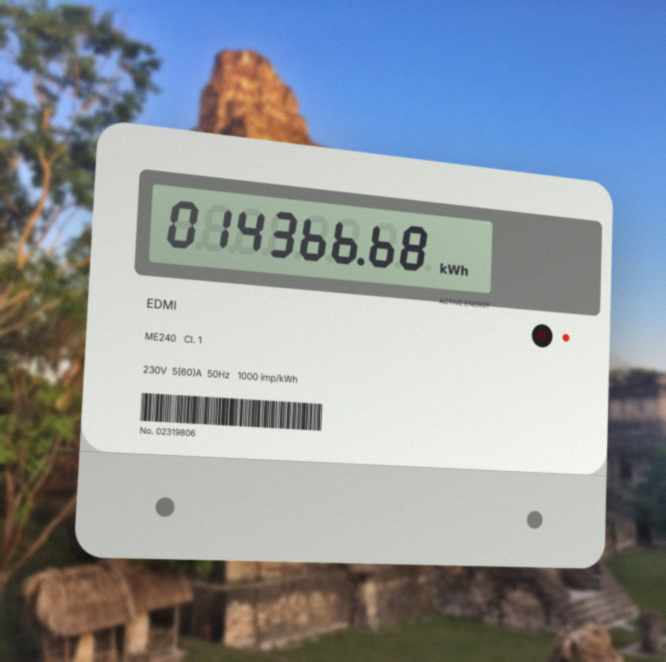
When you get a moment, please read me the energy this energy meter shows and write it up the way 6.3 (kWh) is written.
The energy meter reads 14366.68 (kWh)
